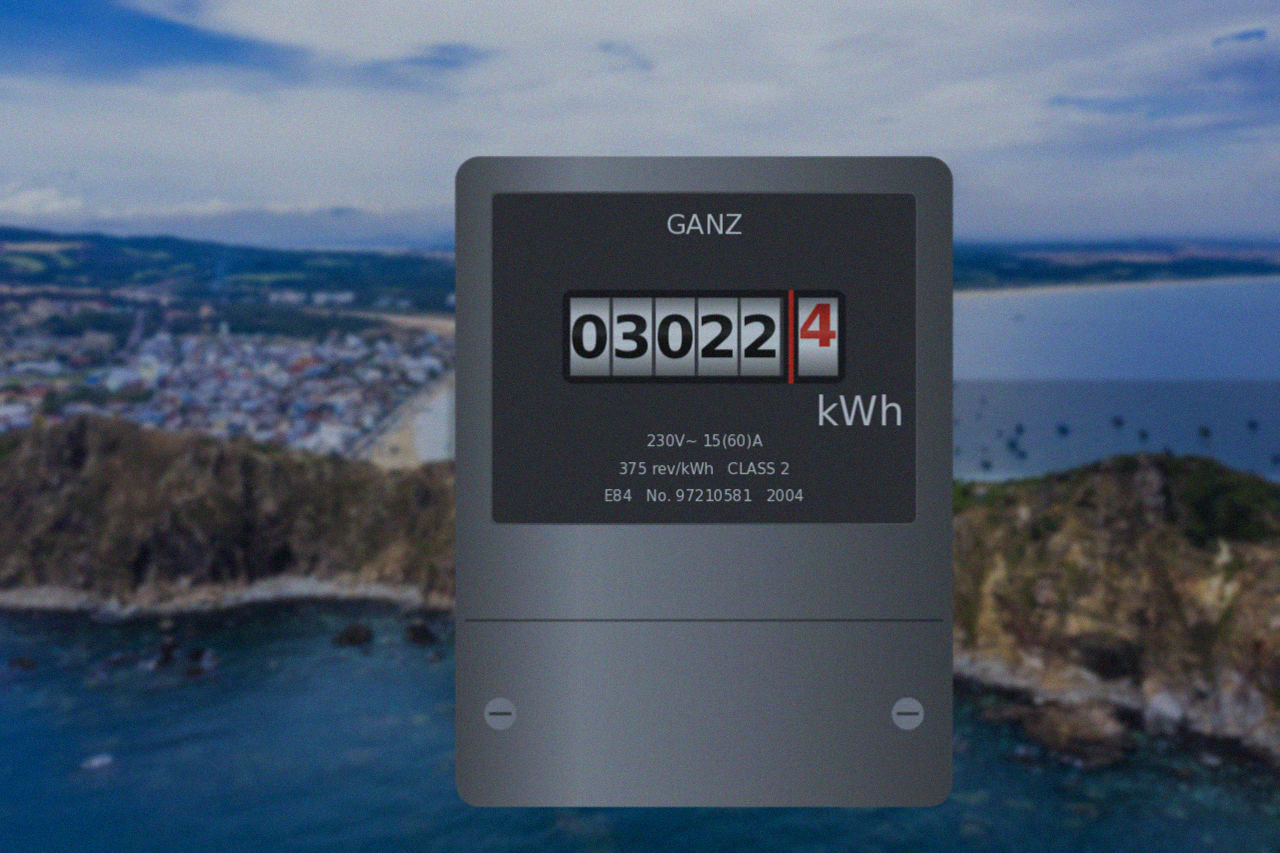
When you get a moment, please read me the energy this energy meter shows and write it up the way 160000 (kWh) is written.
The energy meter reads 3022.4 (kWh)
